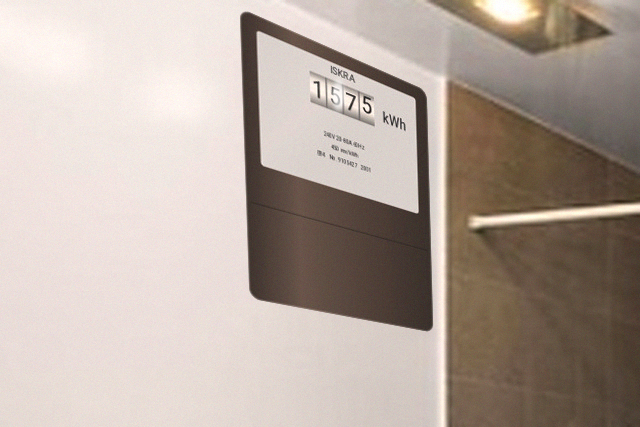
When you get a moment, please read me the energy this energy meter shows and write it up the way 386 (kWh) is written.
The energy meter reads 1575 (kWh)
